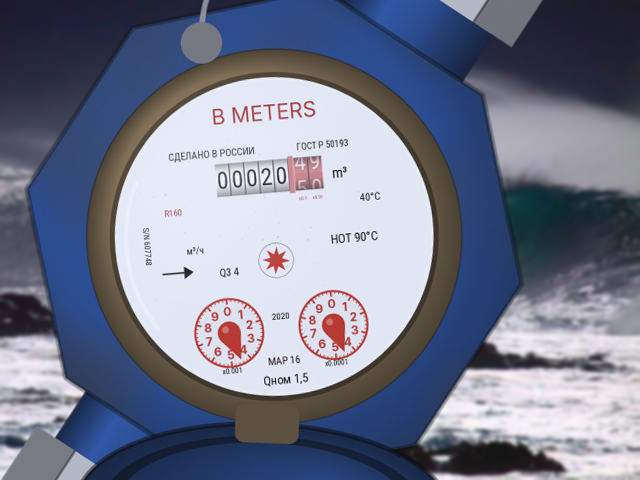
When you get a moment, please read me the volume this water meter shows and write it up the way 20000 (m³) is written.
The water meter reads 20.4944 (m³)
